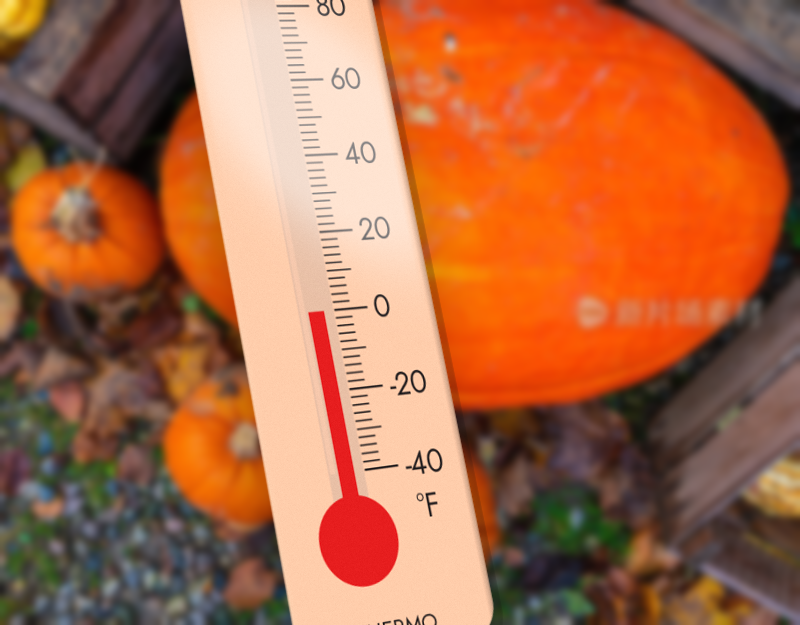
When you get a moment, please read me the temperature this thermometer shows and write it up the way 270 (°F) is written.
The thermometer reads 0 (°F)
